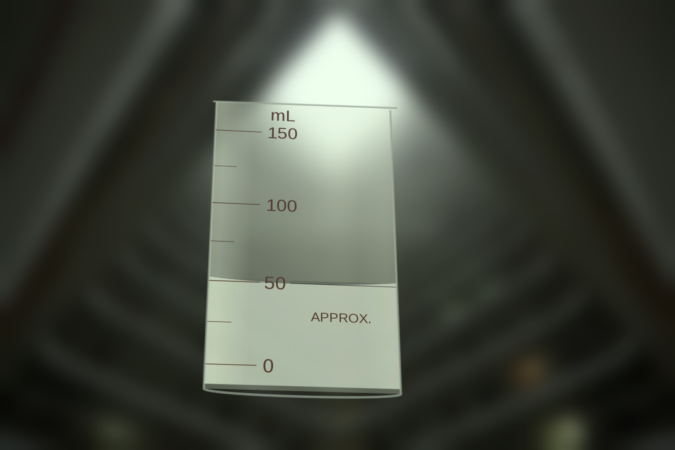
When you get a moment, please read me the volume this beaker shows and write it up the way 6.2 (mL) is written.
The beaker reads 50 (mL)
